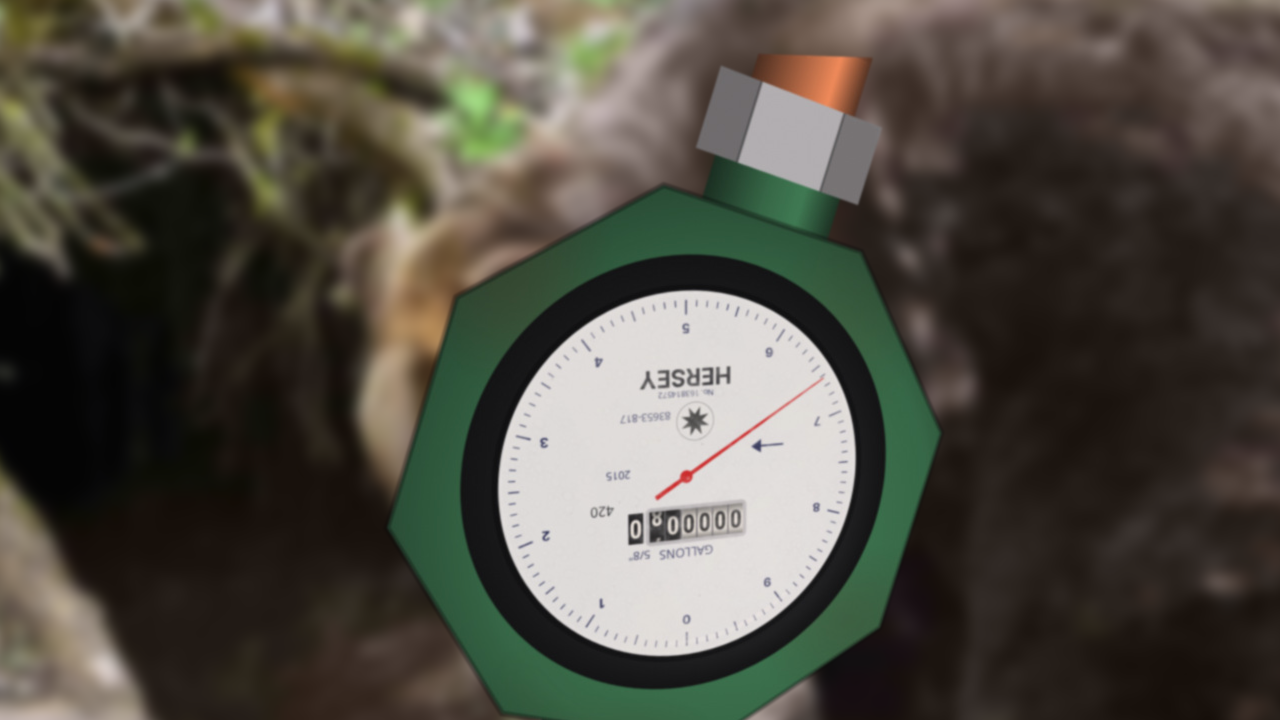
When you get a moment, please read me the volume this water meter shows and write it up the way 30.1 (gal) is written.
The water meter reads 76.6 (gal)
